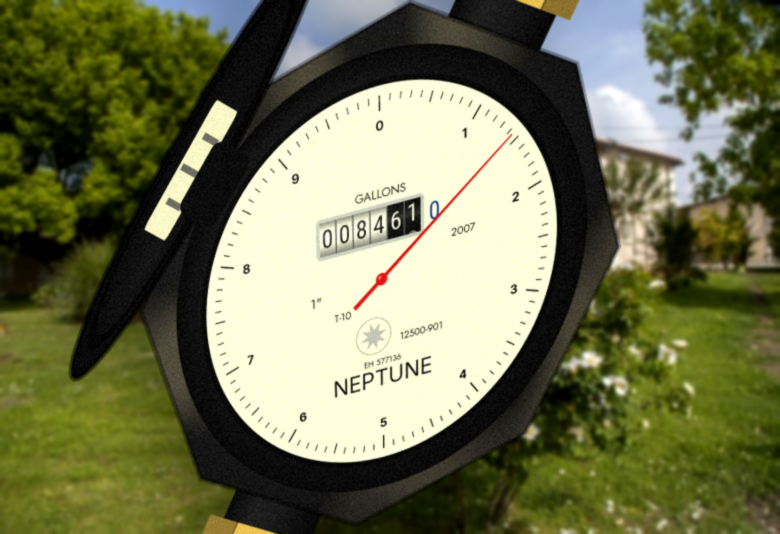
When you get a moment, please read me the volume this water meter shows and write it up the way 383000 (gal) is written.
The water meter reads 84611.4 (gal)
